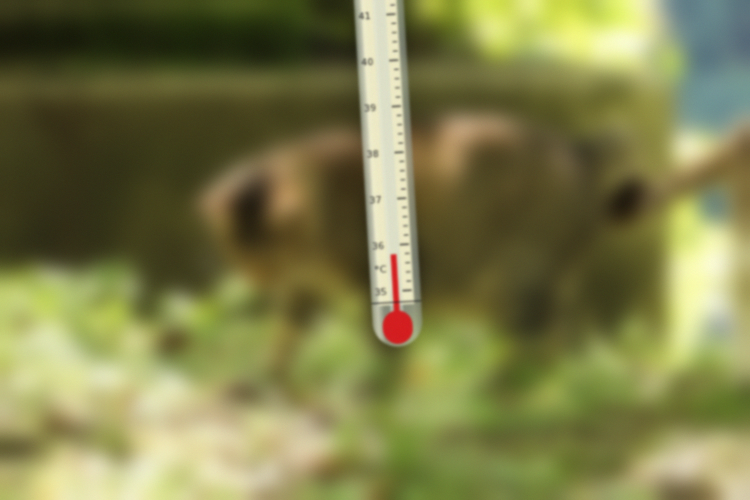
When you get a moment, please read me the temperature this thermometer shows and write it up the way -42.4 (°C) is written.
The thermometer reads 35.8 (°C)
